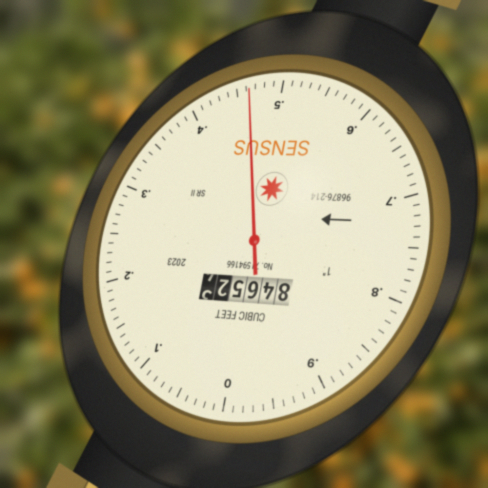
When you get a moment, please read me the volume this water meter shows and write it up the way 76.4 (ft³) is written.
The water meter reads 846523.46 (ft³)
